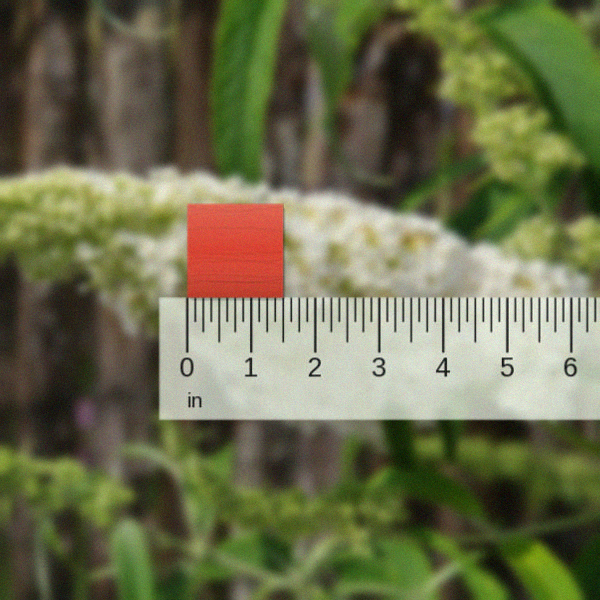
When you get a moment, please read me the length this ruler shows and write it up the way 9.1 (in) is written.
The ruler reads 1.5 (in)
